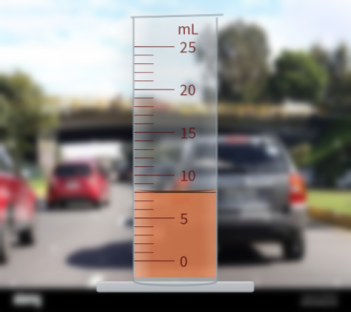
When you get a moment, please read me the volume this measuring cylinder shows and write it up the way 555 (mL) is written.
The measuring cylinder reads 8 (mL)
